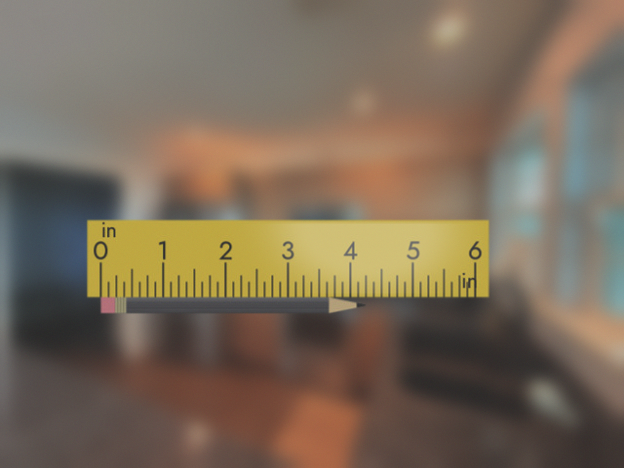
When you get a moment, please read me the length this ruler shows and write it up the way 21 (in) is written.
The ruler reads 4.25 (in)
